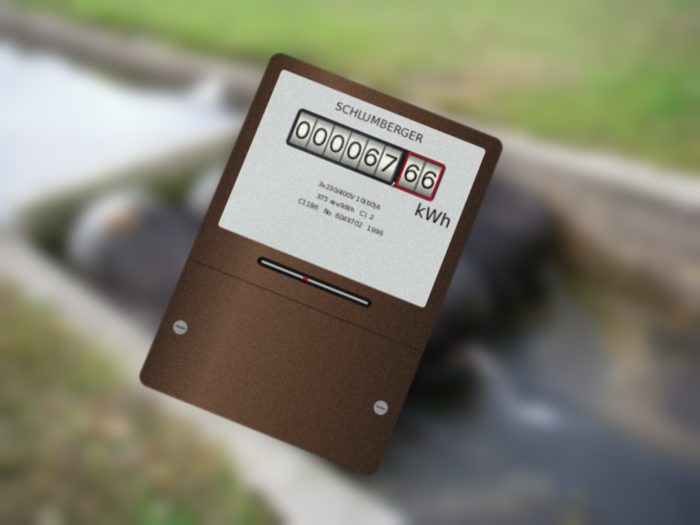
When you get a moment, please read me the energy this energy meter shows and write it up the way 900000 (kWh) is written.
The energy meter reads 67.66 (kWh)
